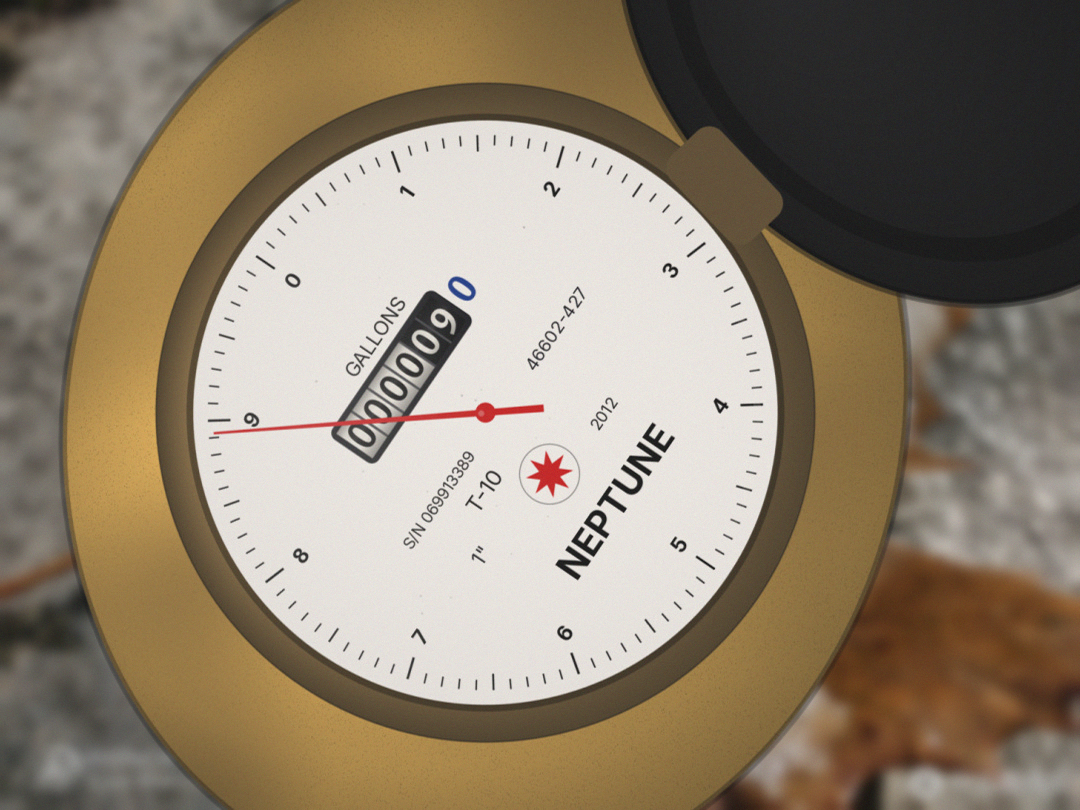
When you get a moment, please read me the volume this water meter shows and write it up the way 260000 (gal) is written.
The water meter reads 88.9 (gal)
